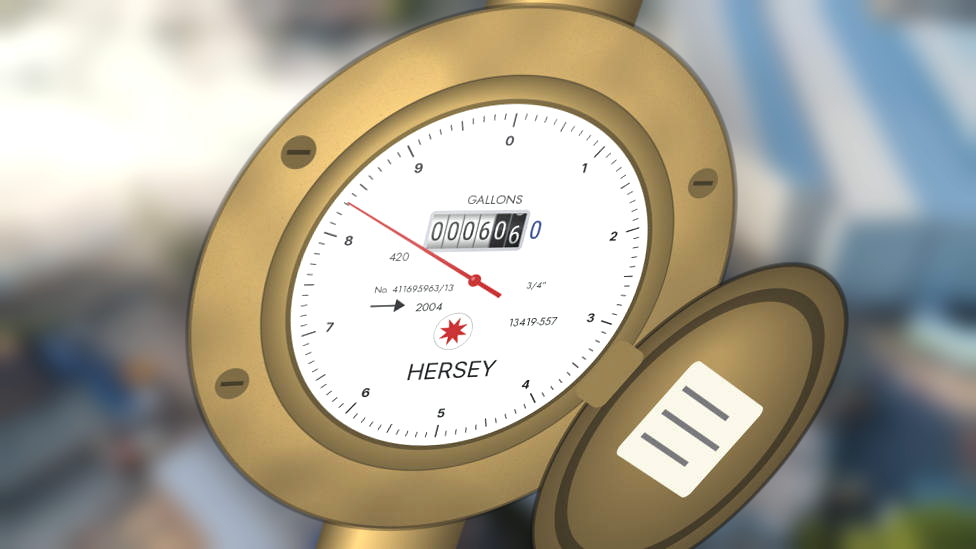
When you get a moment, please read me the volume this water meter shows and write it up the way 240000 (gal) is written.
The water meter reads 6058.3 (gal)
